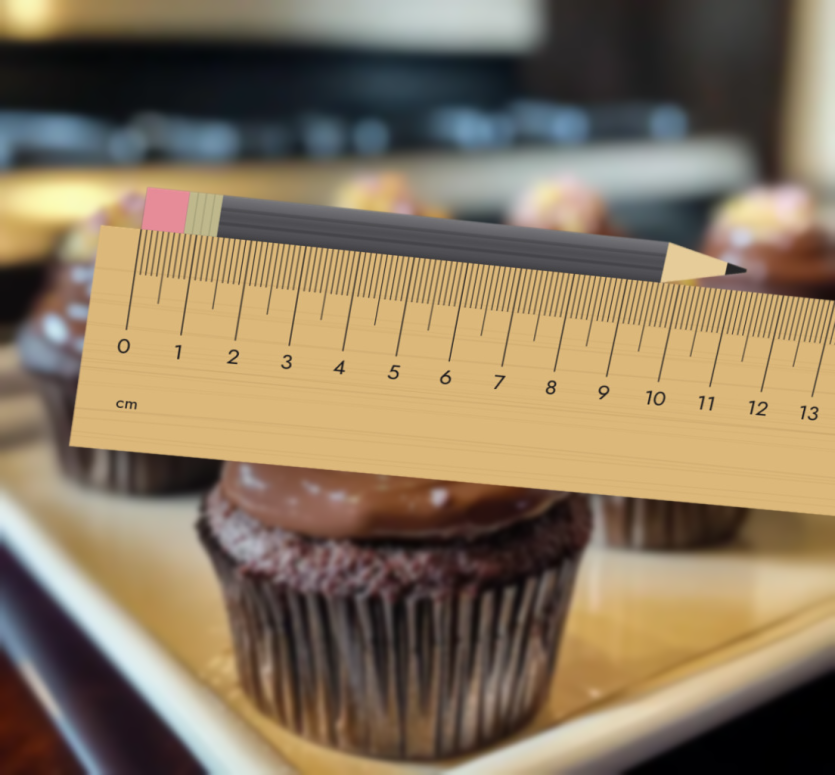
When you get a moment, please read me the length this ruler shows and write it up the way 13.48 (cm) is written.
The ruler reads 11.2 (cm)
